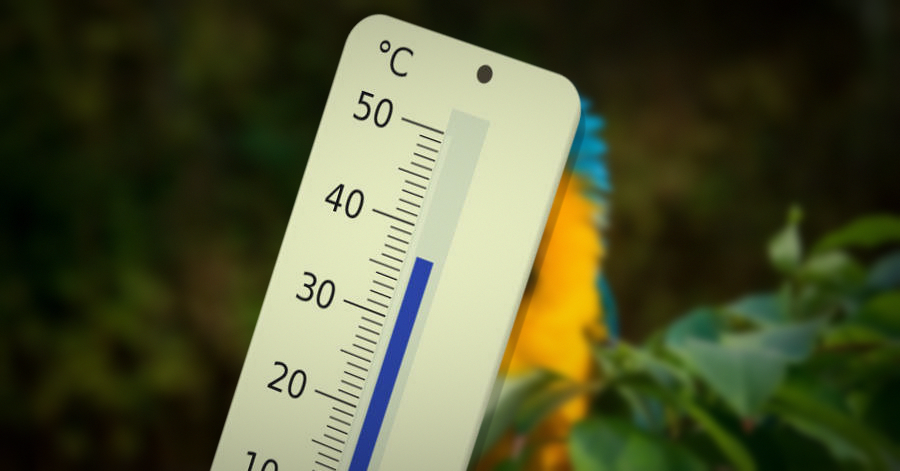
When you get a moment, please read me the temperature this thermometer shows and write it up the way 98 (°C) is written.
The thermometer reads 37 (°C)
